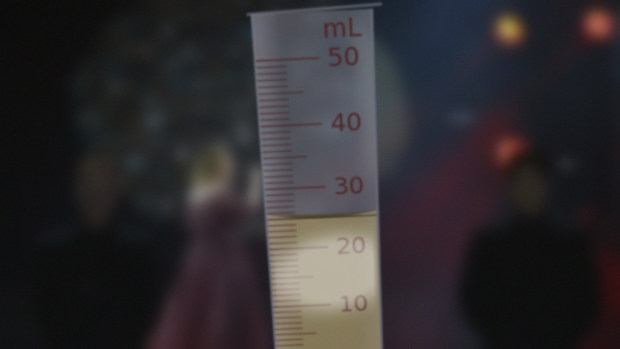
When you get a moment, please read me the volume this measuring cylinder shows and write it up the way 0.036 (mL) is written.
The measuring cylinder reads 25 (mL)
